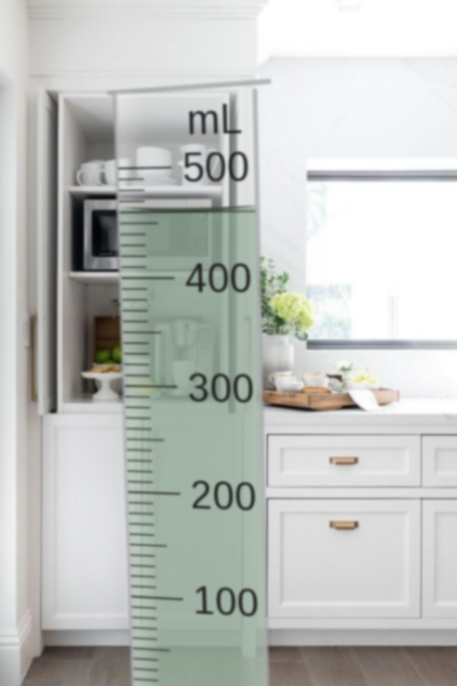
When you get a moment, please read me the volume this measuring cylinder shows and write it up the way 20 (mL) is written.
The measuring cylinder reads 460 (mL)
